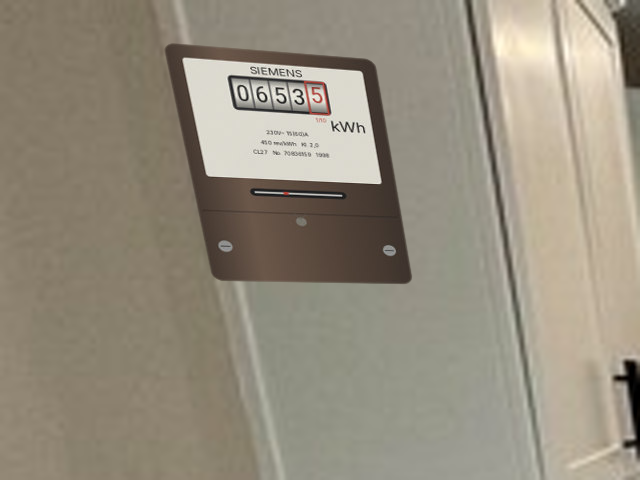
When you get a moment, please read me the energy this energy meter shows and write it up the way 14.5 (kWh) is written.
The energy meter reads 653.5 (kWh)
